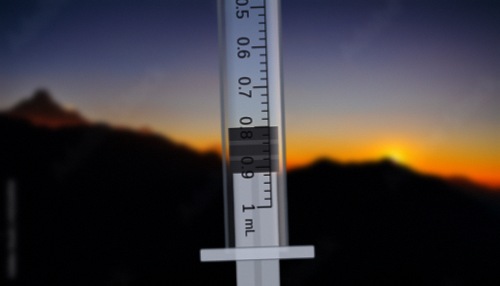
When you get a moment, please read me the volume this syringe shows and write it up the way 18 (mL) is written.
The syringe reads 0.8 (mL)
